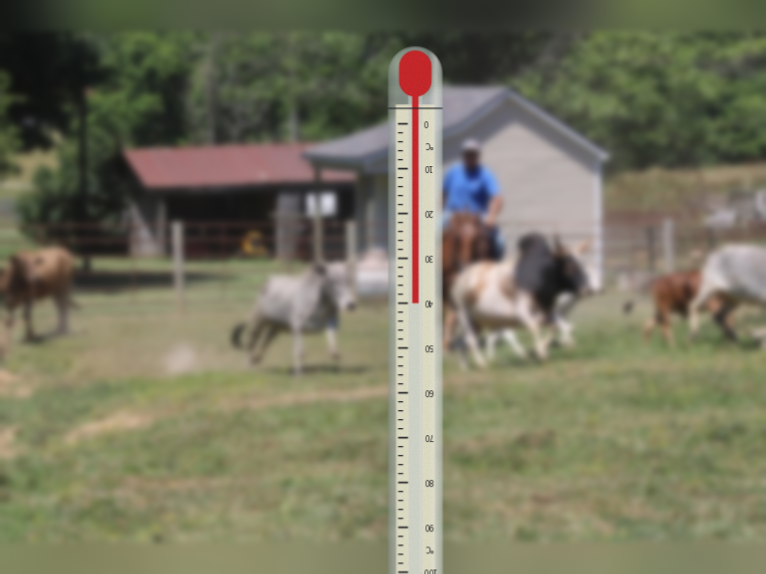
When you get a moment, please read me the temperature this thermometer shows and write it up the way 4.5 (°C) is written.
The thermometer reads 40 (°C)
